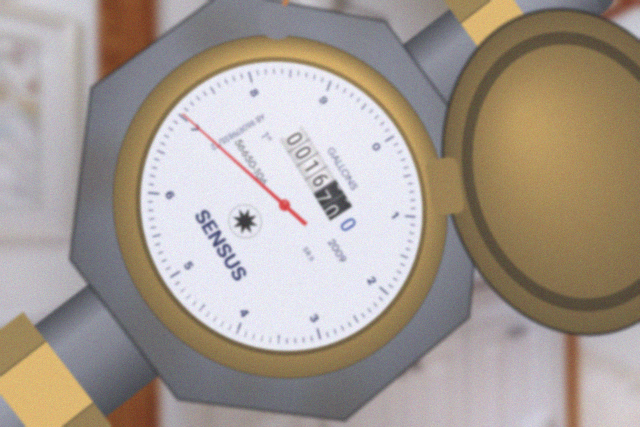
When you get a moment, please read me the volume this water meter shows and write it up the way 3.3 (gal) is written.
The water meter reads 16697.0 (gal)
